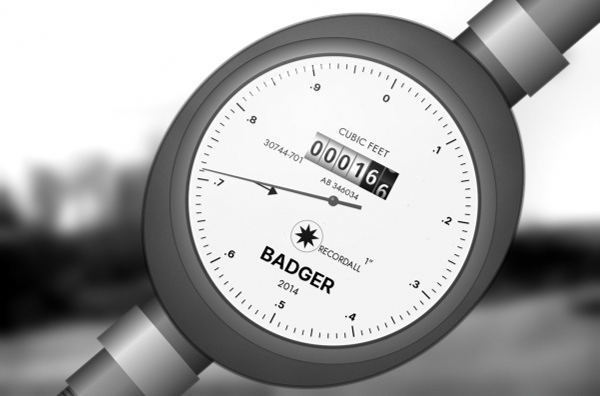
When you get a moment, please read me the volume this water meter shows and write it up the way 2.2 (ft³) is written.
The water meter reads 165.71 (ft³)
